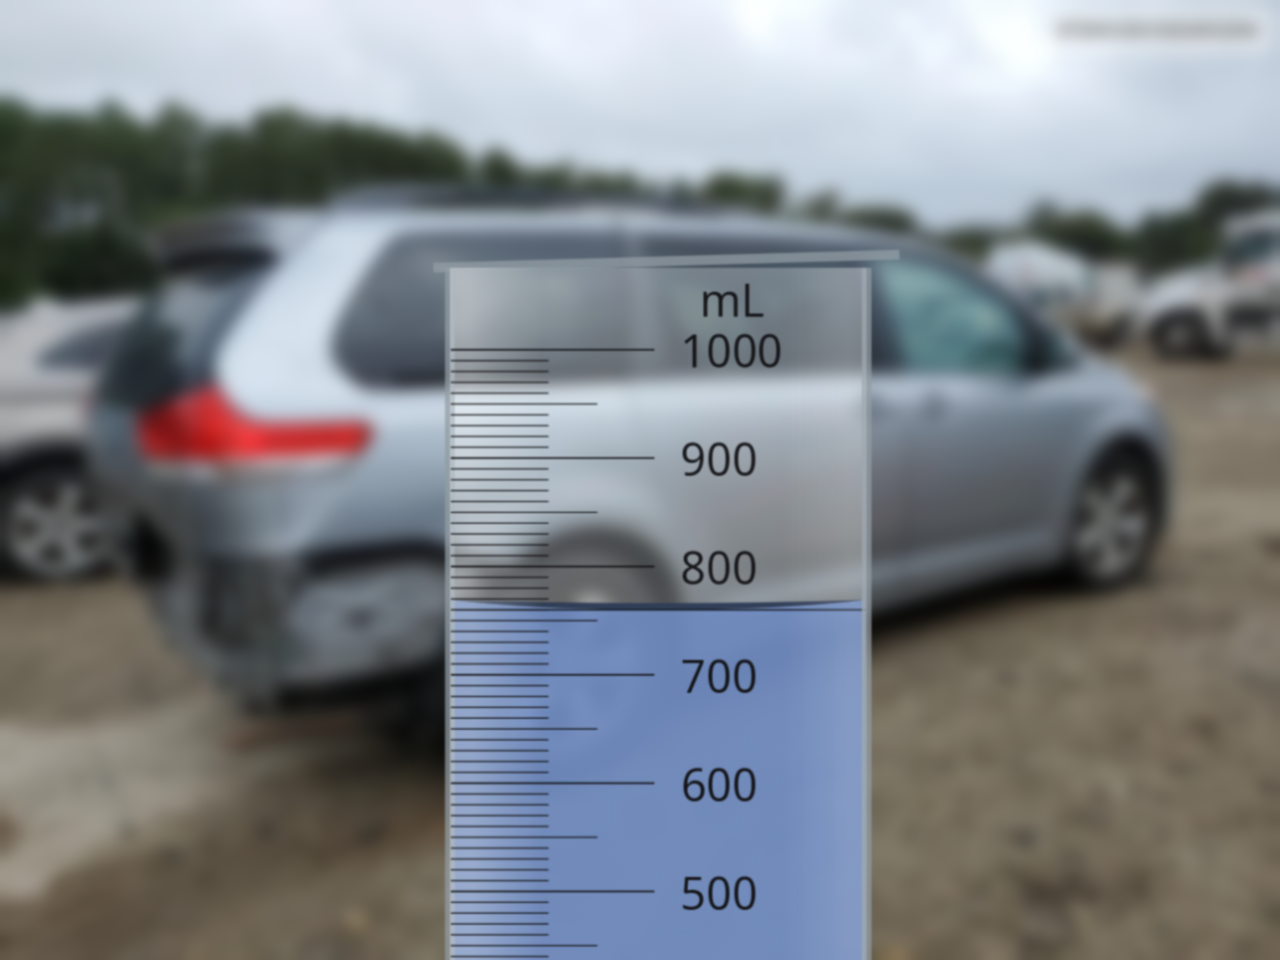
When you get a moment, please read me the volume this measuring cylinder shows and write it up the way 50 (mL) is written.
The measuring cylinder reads 760 (mL)
